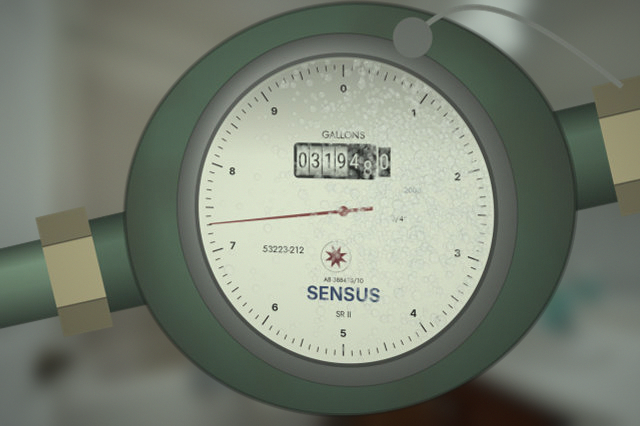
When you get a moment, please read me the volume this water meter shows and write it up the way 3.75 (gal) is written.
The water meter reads 319477.3 (gal)
